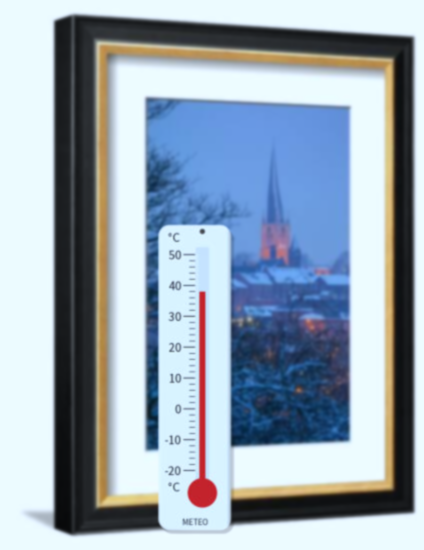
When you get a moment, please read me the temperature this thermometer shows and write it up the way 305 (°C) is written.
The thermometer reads 38 (°C)
